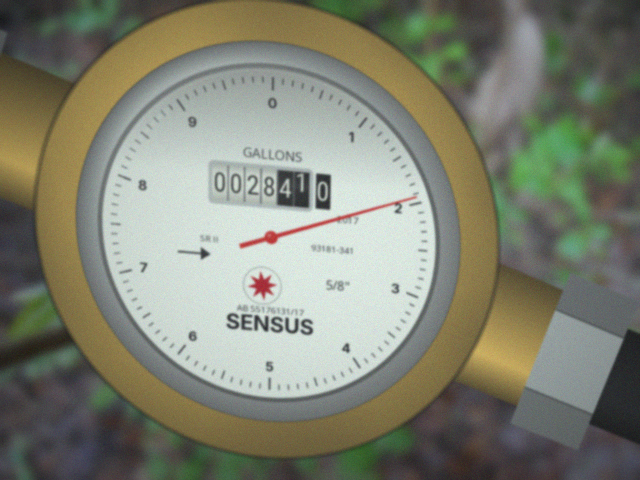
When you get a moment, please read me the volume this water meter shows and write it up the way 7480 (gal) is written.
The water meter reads 28411.9 (gal)
